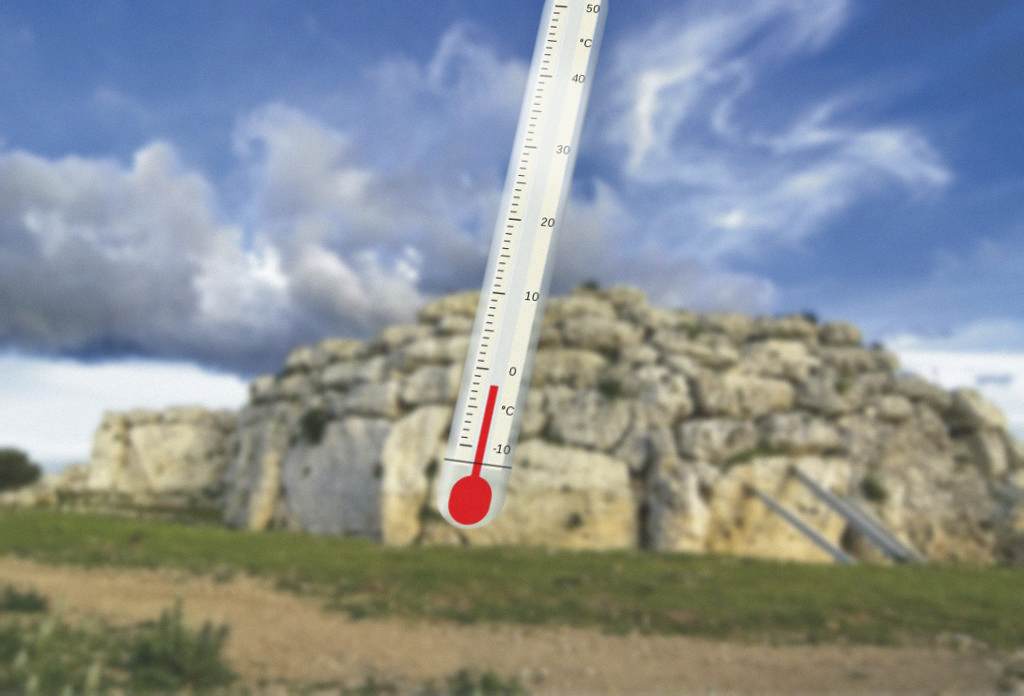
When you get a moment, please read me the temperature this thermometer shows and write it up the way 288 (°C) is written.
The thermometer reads -2 (°C)
